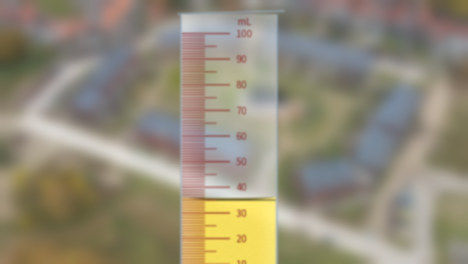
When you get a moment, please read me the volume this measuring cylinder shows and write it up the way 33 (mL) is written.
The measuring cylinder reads 35 (mL)
